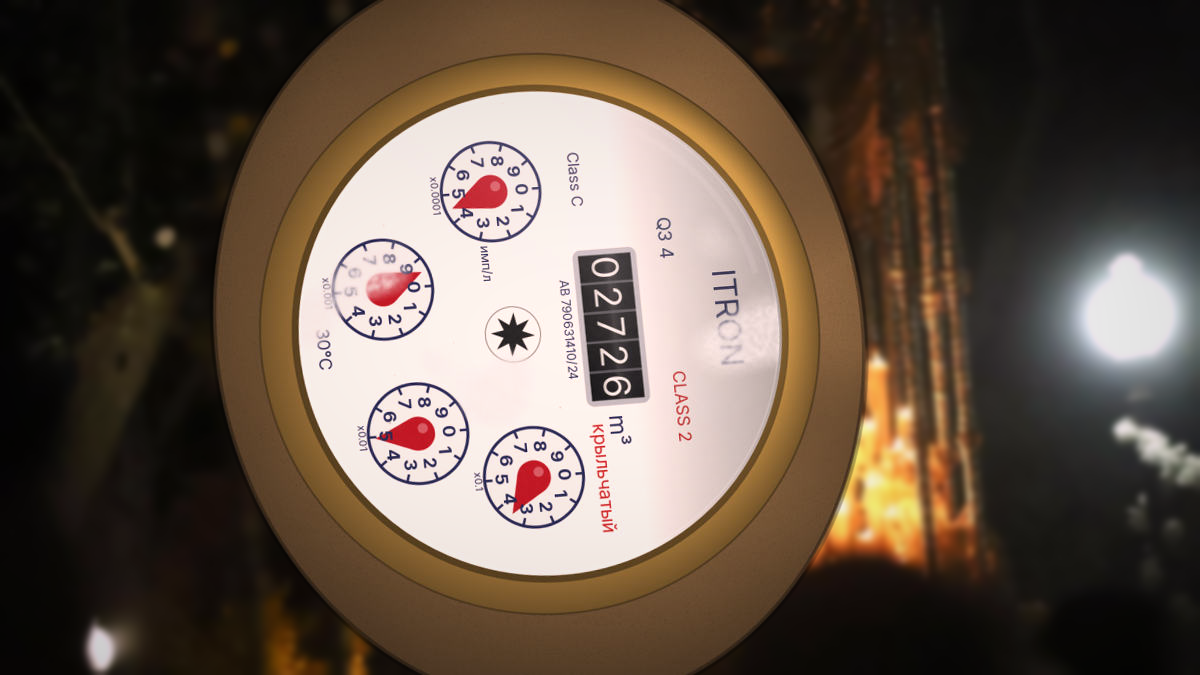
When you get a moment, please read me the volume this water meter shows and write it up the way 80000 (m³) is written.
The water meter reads 2726.3494 (m³)
